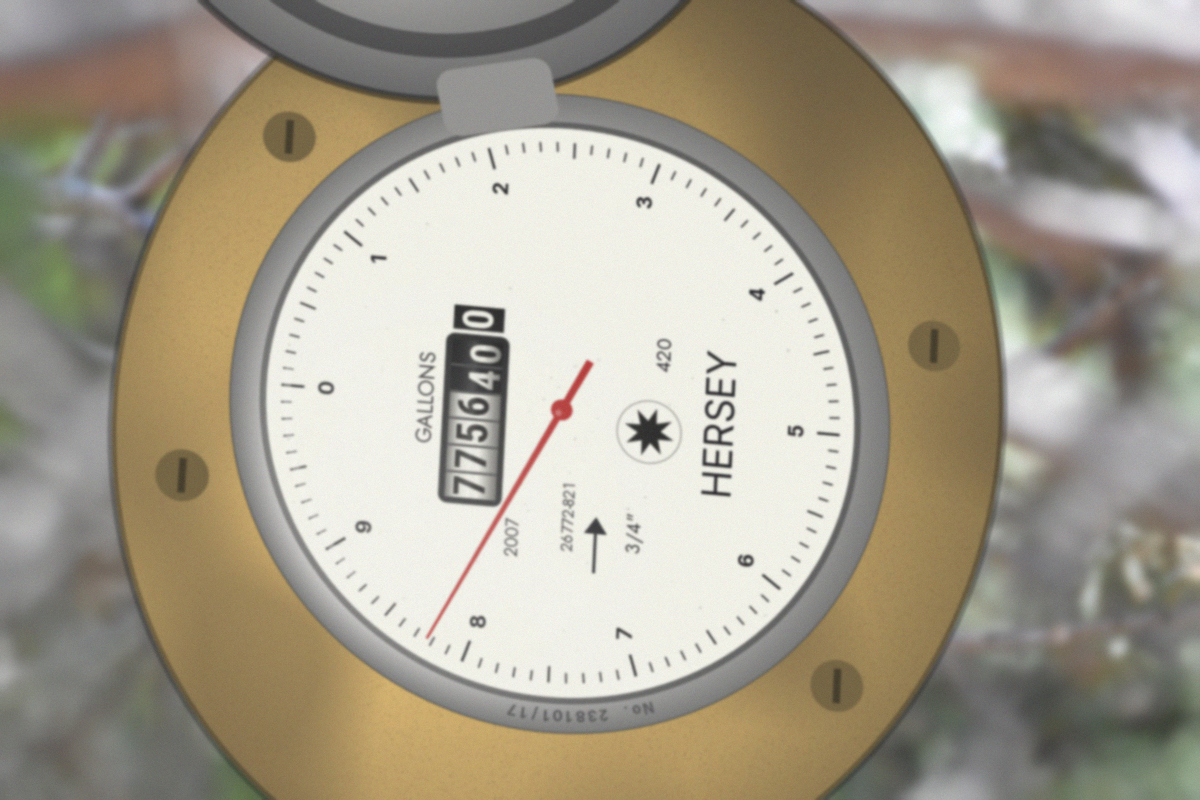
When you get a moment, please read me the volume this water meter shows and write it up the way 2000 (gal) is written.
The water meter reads 7756398.2 (gal)
